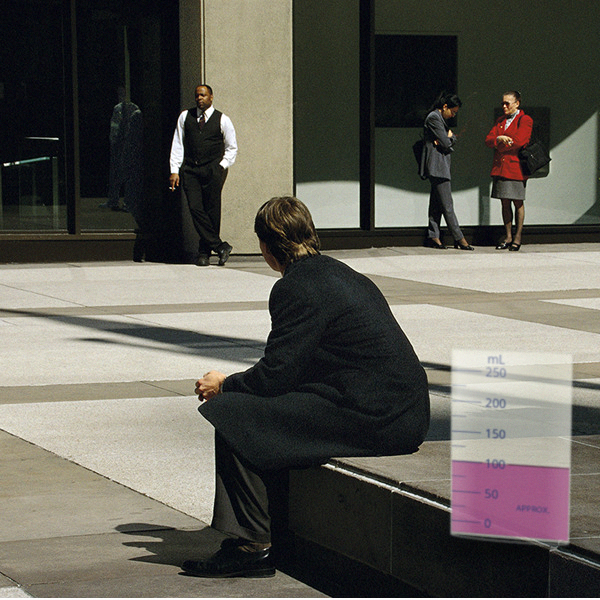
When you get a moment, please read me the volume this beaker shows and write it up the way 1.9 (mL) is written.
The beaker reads 100 (mL)
